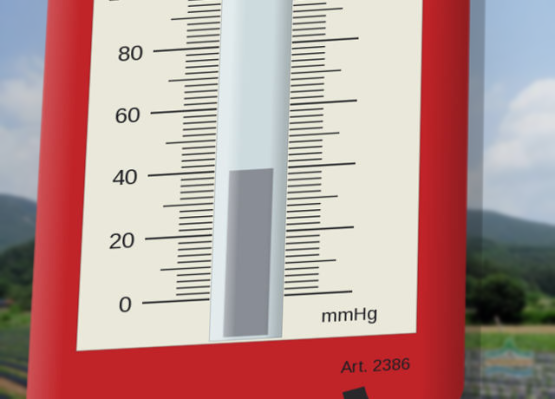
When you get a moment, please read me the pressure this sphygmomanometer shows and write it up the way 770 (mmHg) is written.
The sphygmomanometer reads 40 (mmHg)
